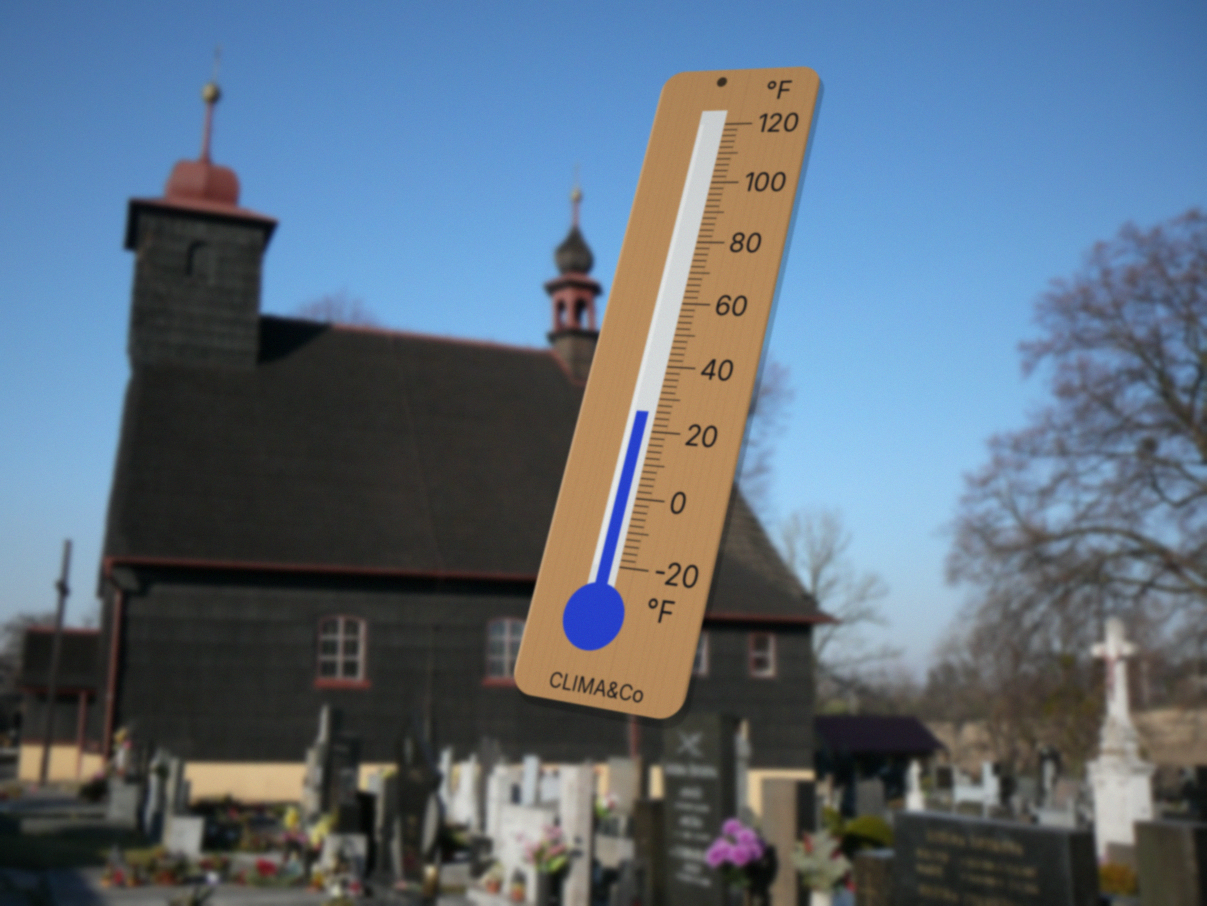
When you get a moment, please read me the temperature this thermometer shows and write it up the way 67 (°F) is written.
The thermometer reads 26 (°F)
